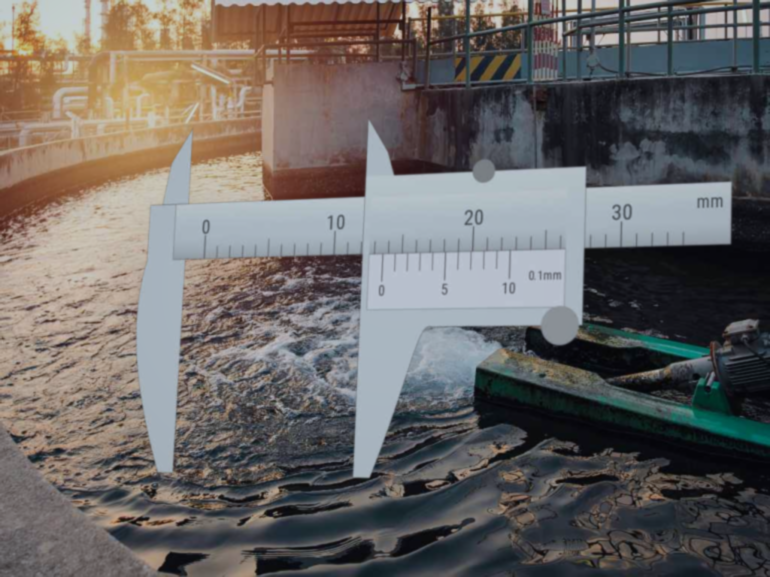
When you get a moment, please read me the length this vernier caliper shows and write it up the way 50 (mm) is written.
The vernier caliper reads 13.6 (mm)
